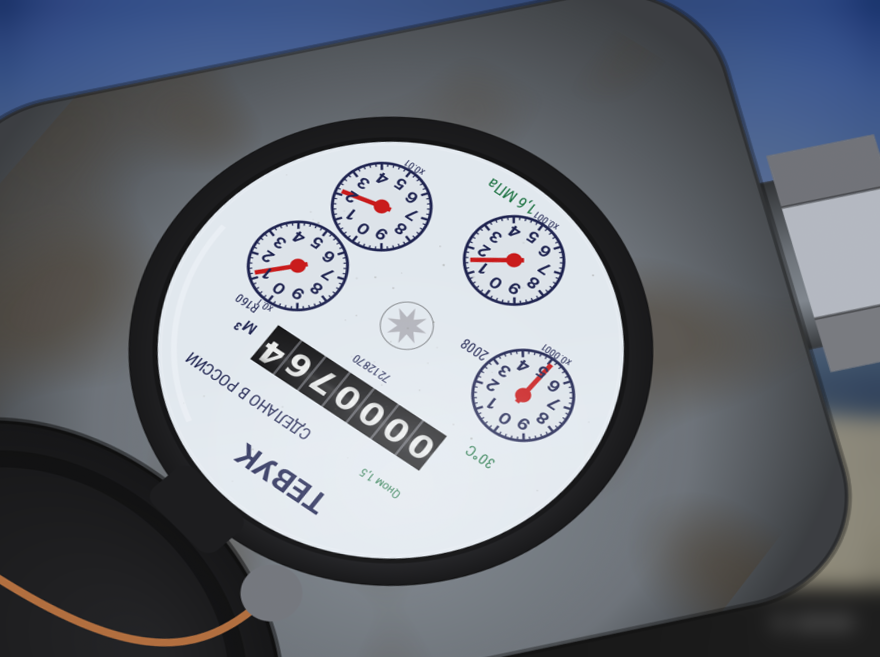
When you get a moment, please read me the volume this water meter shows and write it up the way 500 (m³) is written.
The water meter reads 764.1215 (m³)
